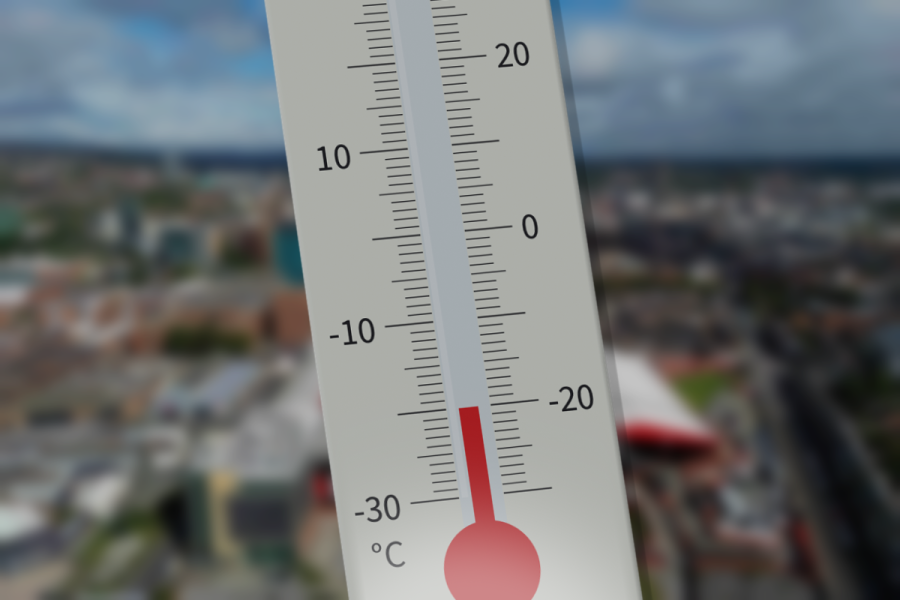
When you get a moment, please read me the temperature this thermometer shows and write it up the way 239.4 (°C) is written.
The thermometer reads -20 (°C)
